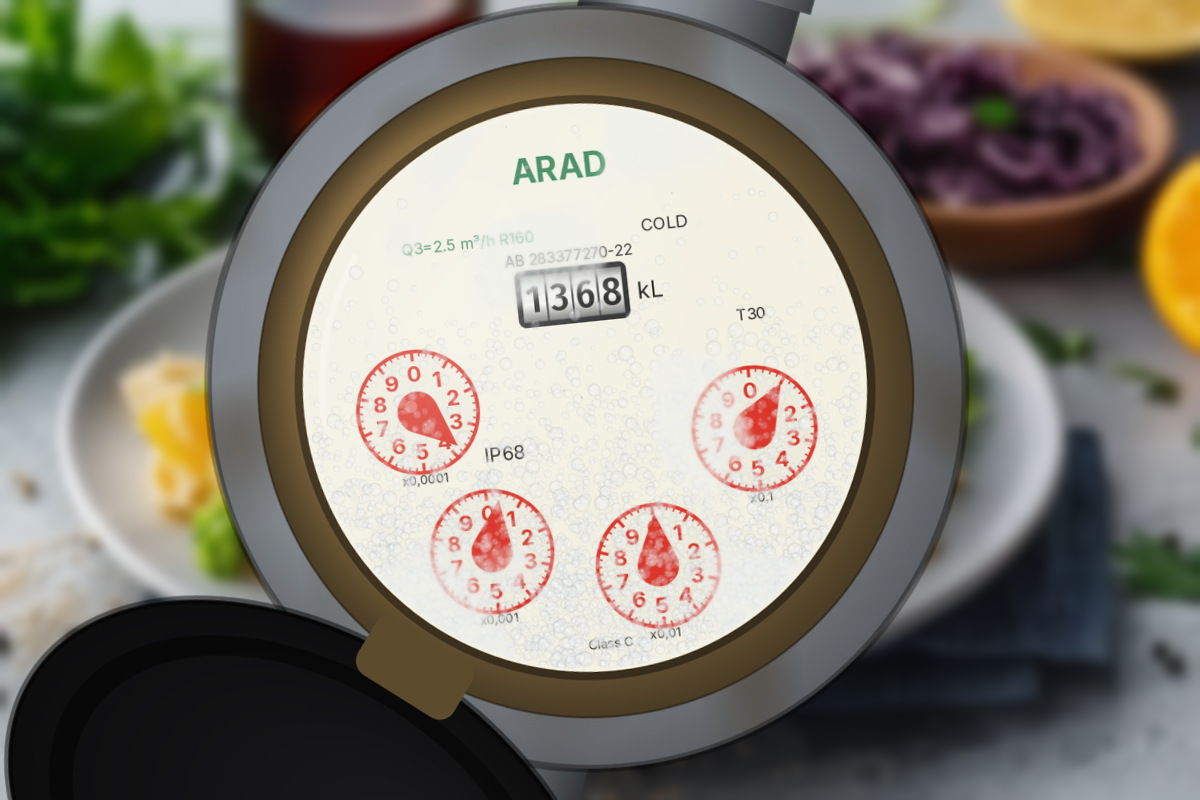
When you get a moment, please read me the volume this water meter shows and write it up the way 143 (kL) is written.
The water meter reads 1368.1003 (kL)
